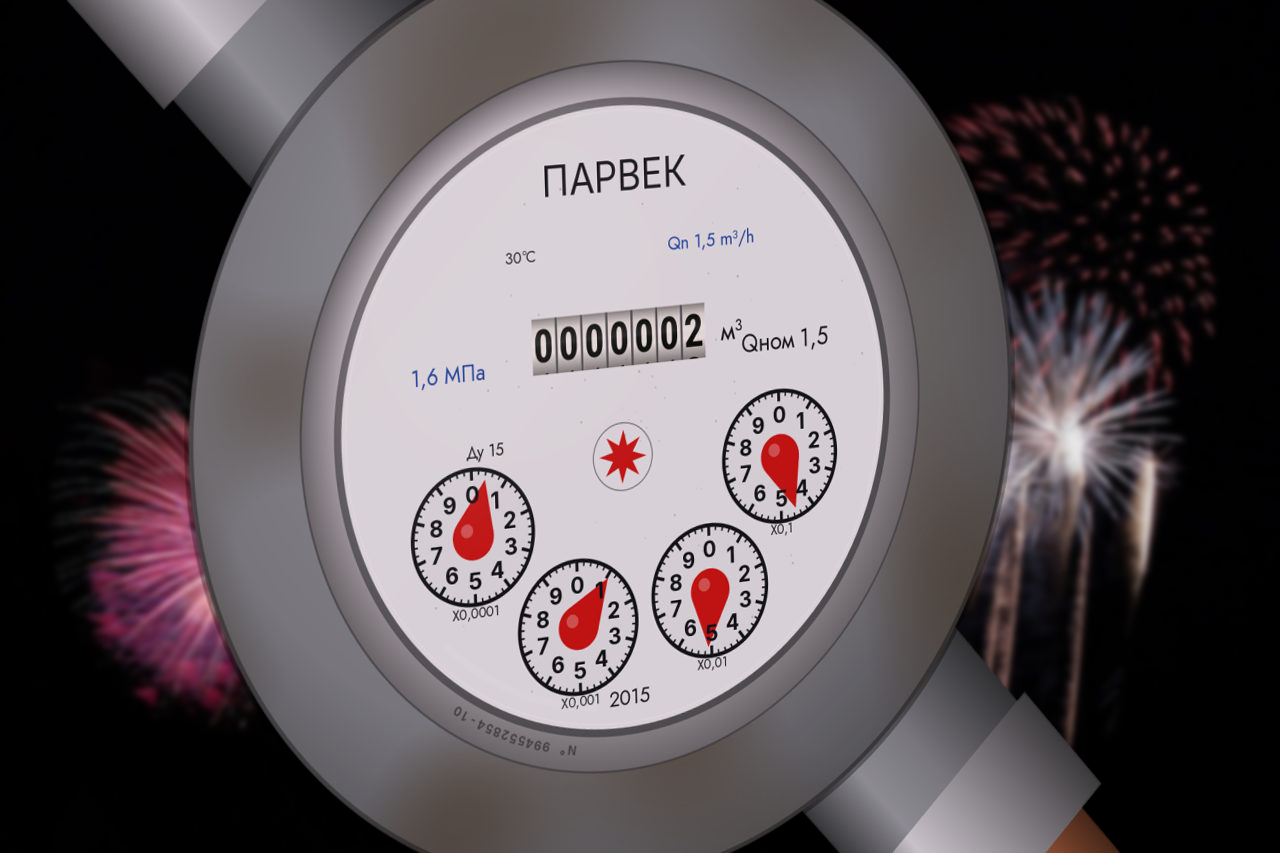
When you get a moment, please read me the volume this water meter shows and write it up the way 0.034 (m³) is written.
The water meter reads 2.4510 (m³)
